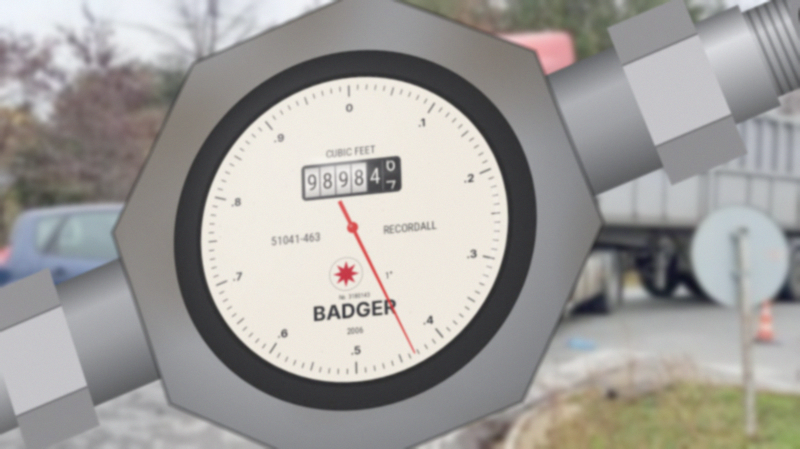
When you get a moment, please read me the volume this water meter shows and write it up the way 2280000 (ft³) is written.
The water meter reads 989846.43 (ft³)
